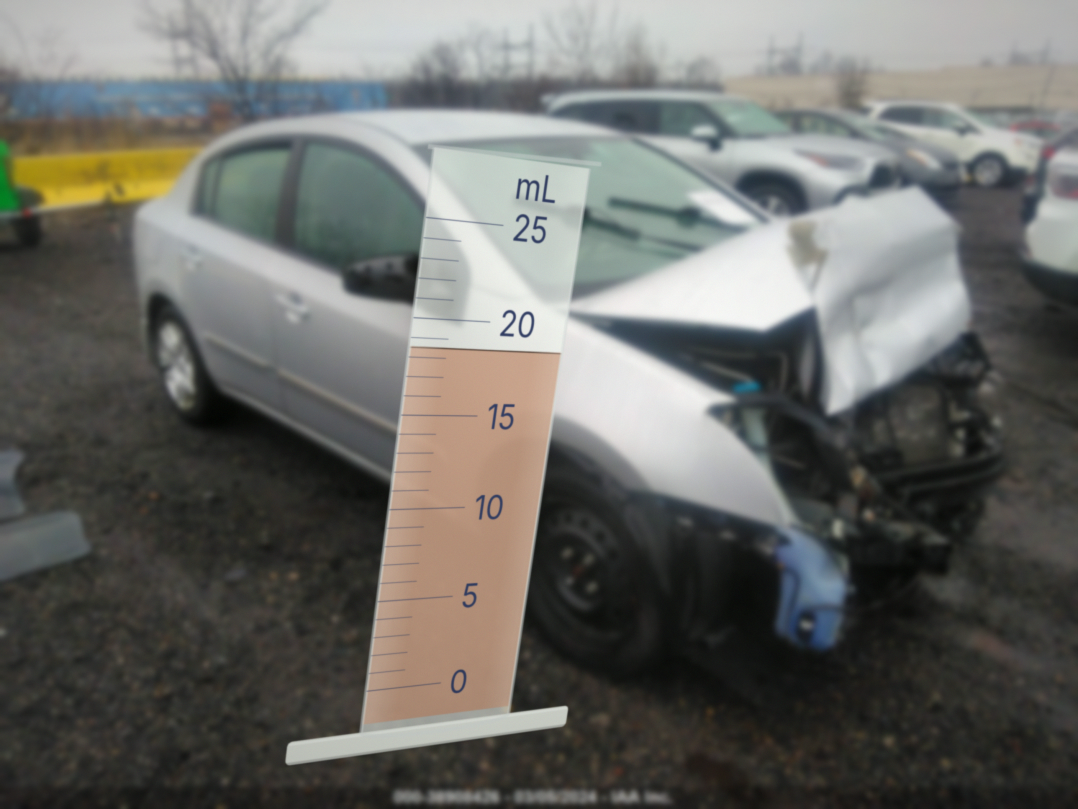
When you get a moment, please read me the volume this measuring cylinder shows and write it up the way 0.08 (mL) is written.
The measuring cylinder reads 18.5 (mL)
